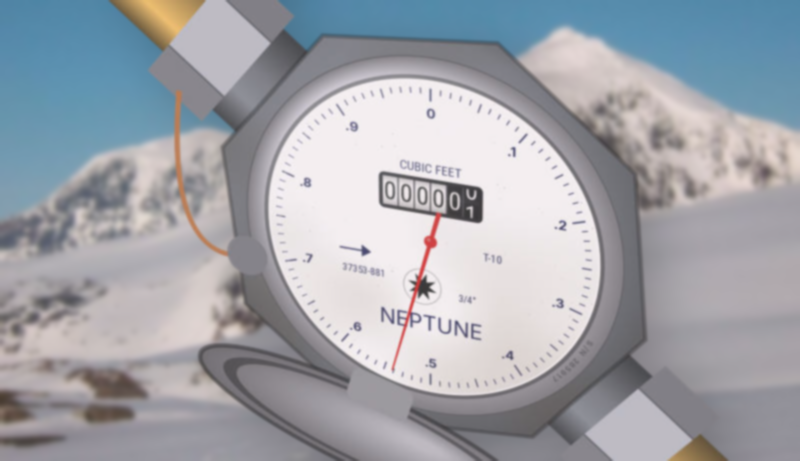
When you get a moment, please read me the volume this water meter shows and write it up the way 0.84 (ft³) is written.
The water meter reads 0.54 (ft³)
